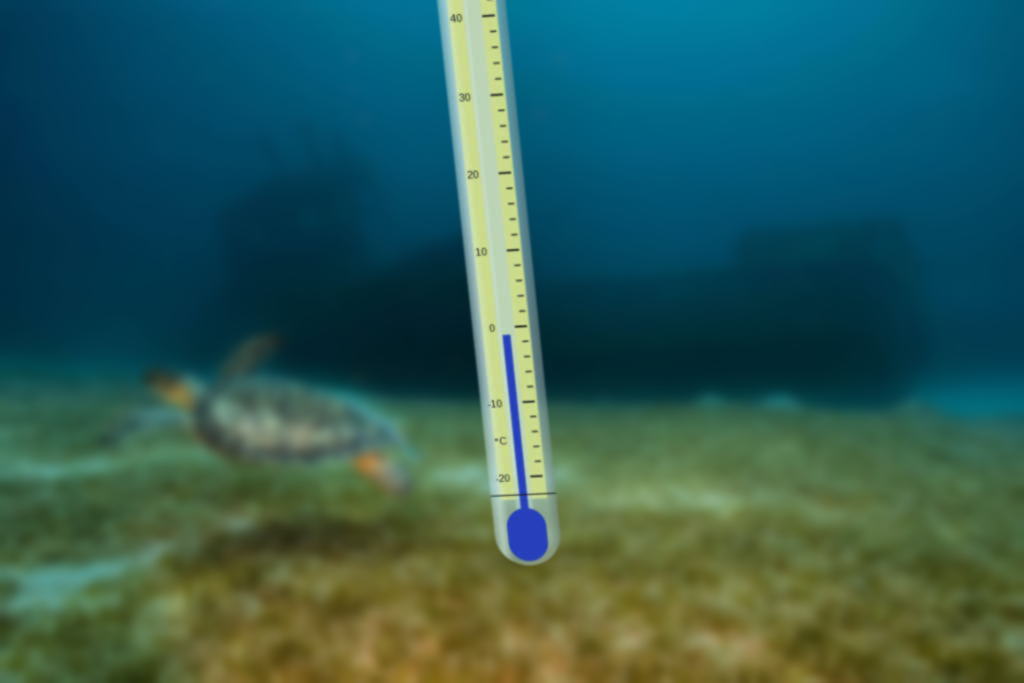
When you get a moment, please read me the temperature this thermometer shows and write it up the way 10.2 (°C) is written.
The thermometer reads -1 (°C)
